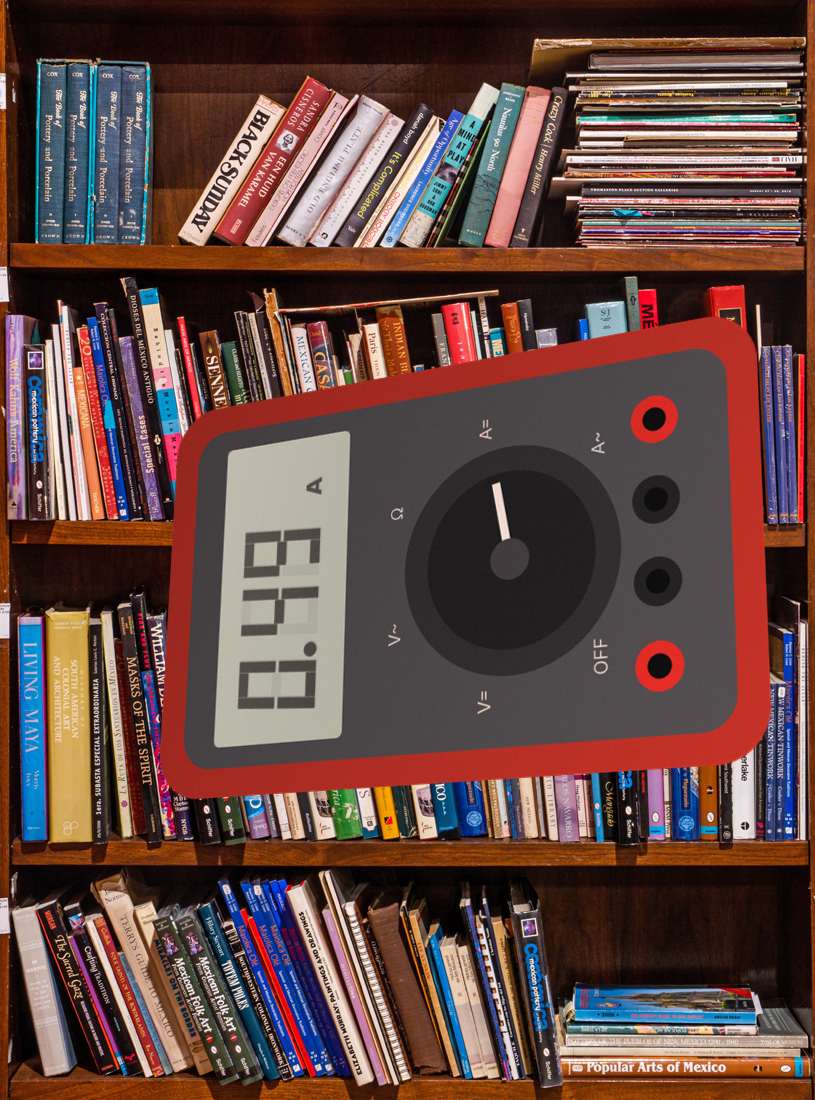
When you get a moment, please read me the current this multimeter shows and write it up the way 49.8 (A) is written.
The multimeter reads 0.49 (A)
